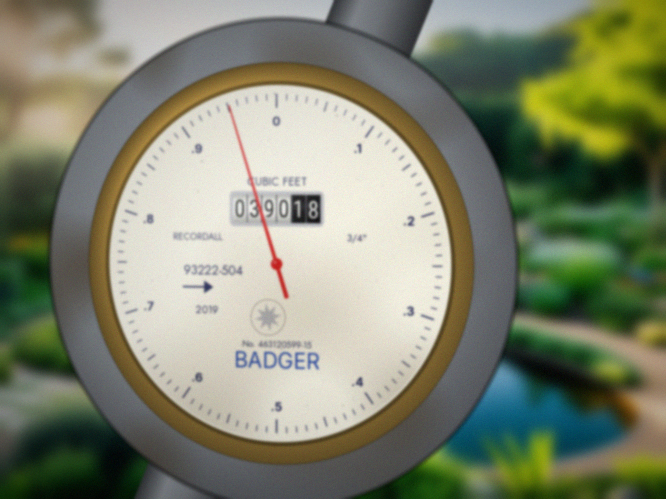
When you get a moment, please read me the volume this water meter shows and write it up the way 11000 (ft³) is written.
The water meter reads 39017.95 (ft³)
